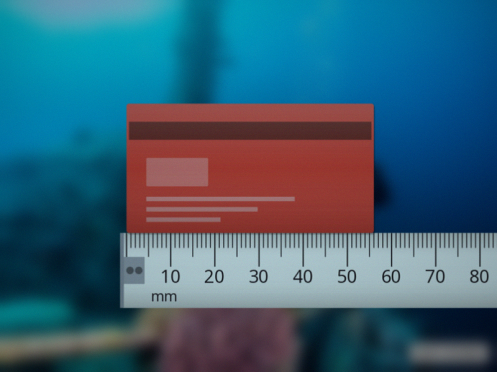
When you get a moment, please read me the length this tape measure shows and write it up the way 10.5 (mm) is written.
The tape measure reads 56 (mm)
